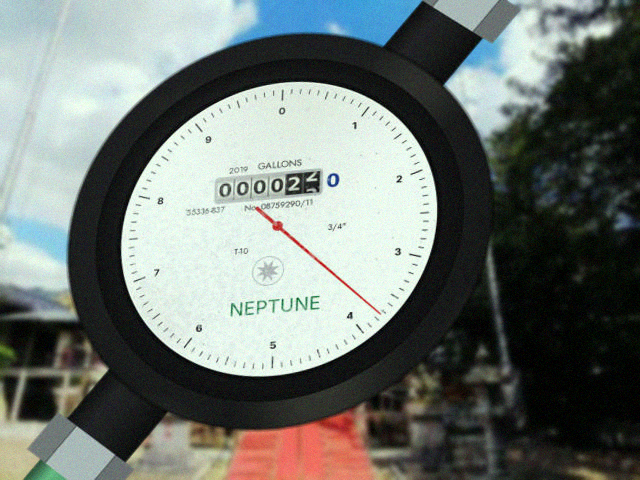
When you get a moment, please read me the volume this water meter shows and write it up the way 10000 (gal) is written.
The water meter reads 223.7 (gal)
